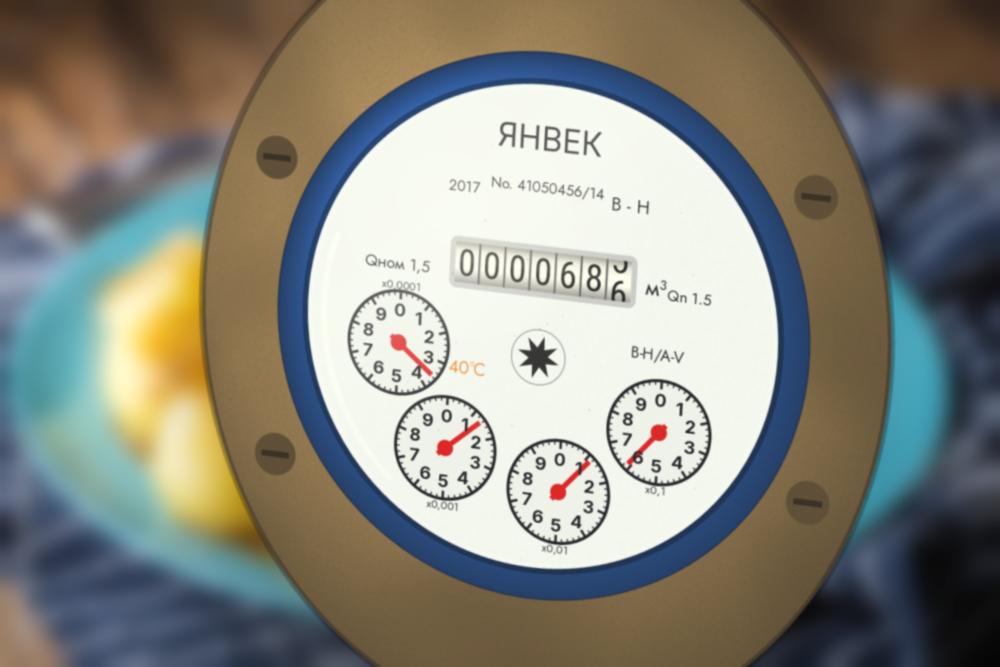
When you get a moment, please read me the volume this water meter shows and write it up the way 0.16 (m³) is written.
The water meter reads 685.6113 (m³)
